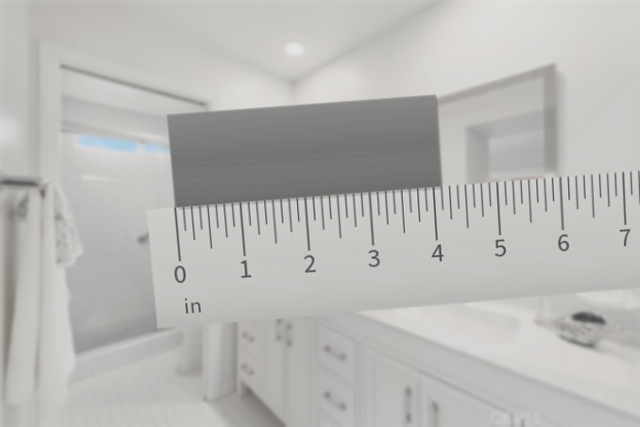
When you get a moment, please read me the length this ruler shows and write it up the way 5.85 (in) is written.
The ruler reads 4.125 (in)
